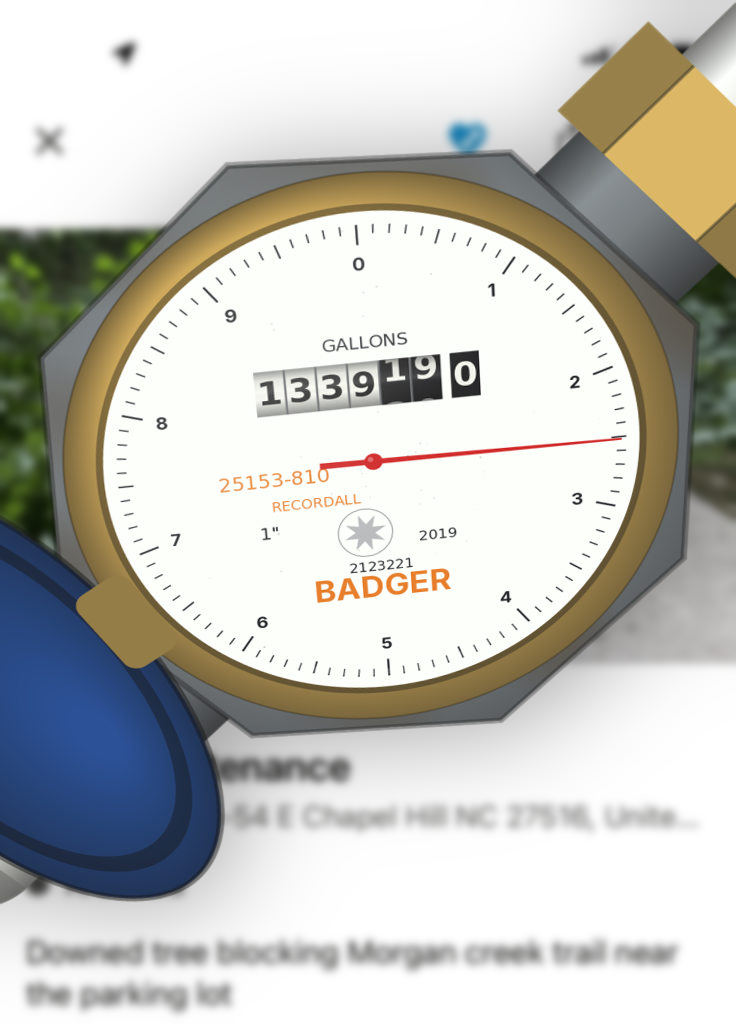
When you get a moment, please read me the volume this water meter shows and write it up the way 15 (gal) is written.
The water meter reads 1339192.5 (gal)
